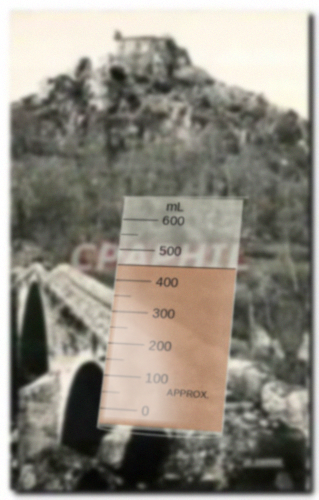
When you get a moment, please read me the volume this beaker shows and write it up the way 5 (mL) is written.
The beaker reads 450 (mL)
